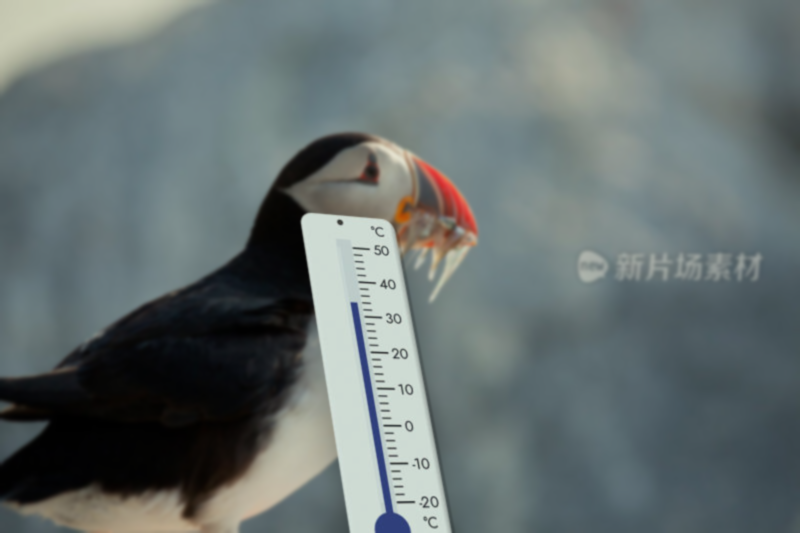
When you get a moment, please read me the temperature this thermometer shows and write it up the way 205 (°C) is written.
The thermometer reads 34 (°C)
